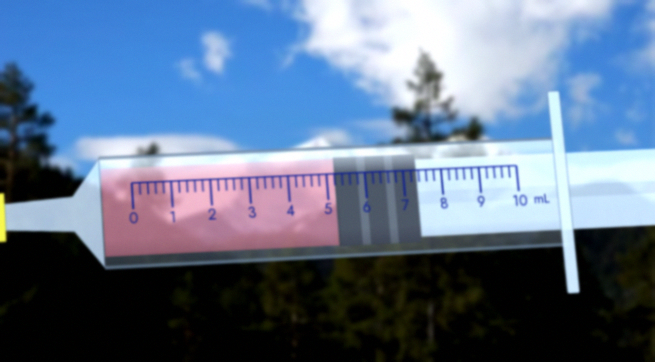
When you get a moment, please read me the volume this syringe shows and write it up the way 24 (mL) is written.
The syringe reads 5.2 (mL)
